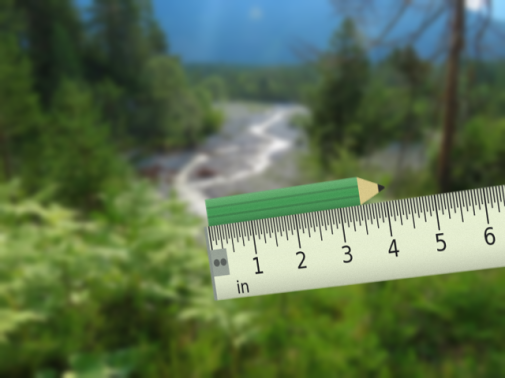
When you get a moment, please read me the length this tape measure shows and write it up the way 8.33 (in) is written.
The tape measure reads 4 (in)
